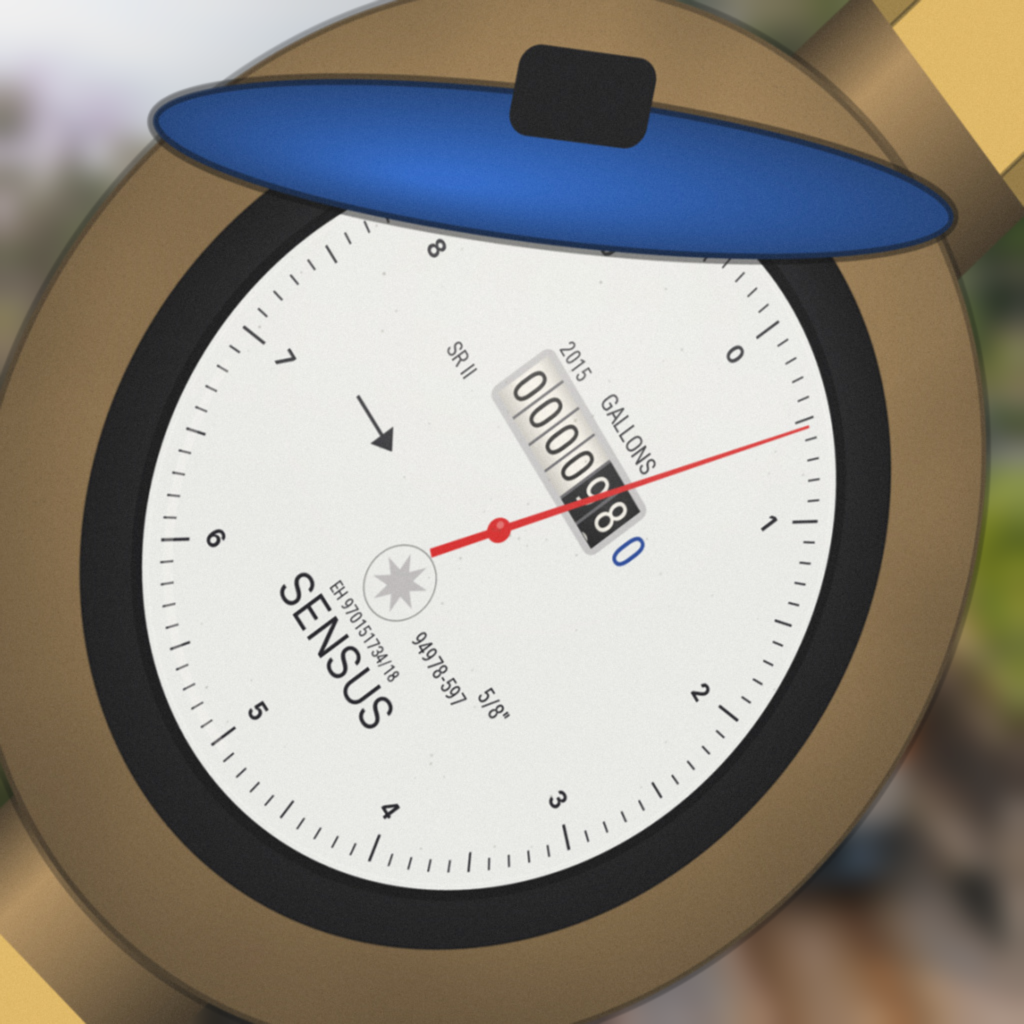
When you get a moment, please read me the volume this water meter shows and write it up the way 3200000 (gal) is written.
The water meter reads 980.5 (gal)
